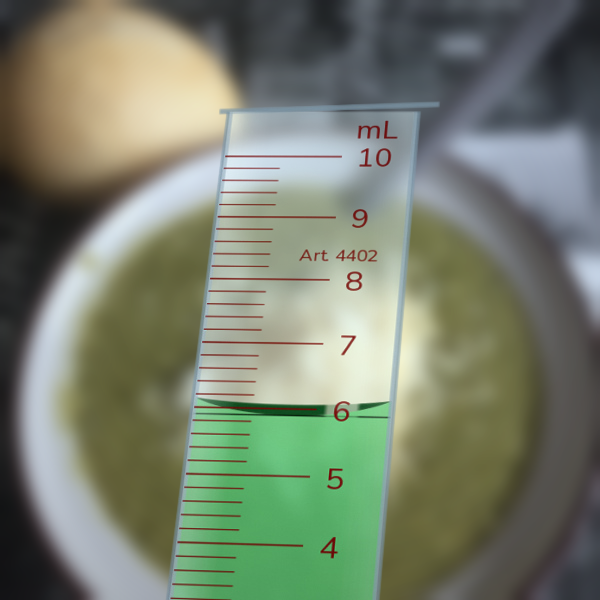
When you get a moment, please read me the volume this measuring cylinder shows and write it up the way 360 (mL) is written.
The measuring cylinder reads 5.9 (mL)
